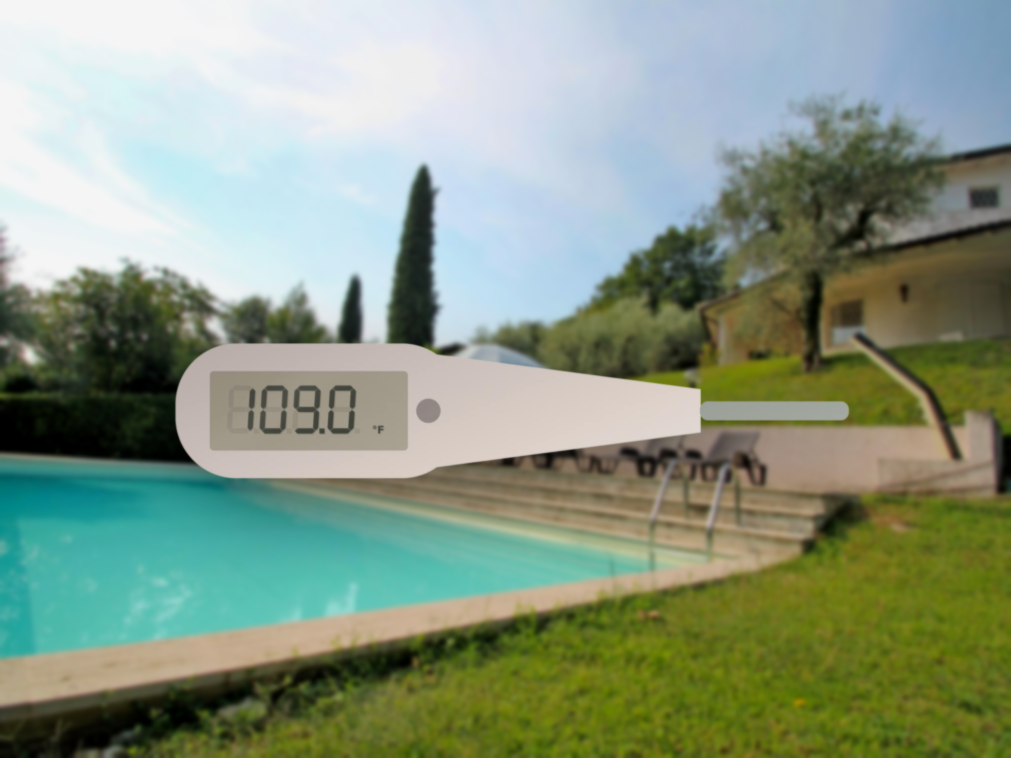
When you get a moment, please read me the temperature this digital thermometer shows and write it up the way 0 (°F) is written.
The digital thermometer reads 109.0 (°F)
